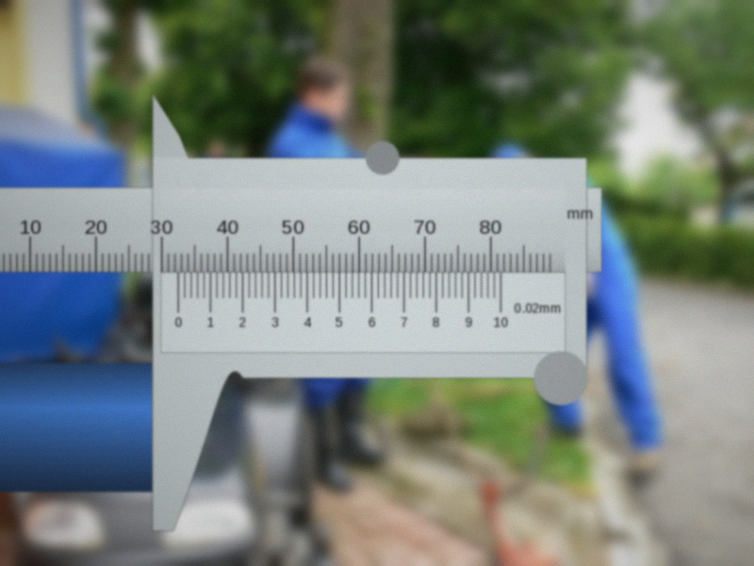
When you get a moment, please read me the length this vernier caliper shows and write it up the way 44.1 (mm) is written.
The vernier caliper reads 32.5 (mm)
